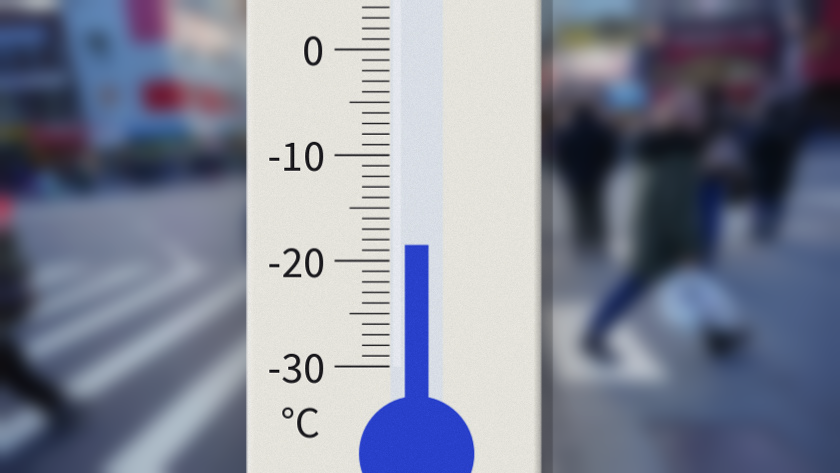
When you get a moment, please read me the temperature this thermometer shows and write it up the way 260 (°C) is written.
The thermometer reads -18.5 (°C)
